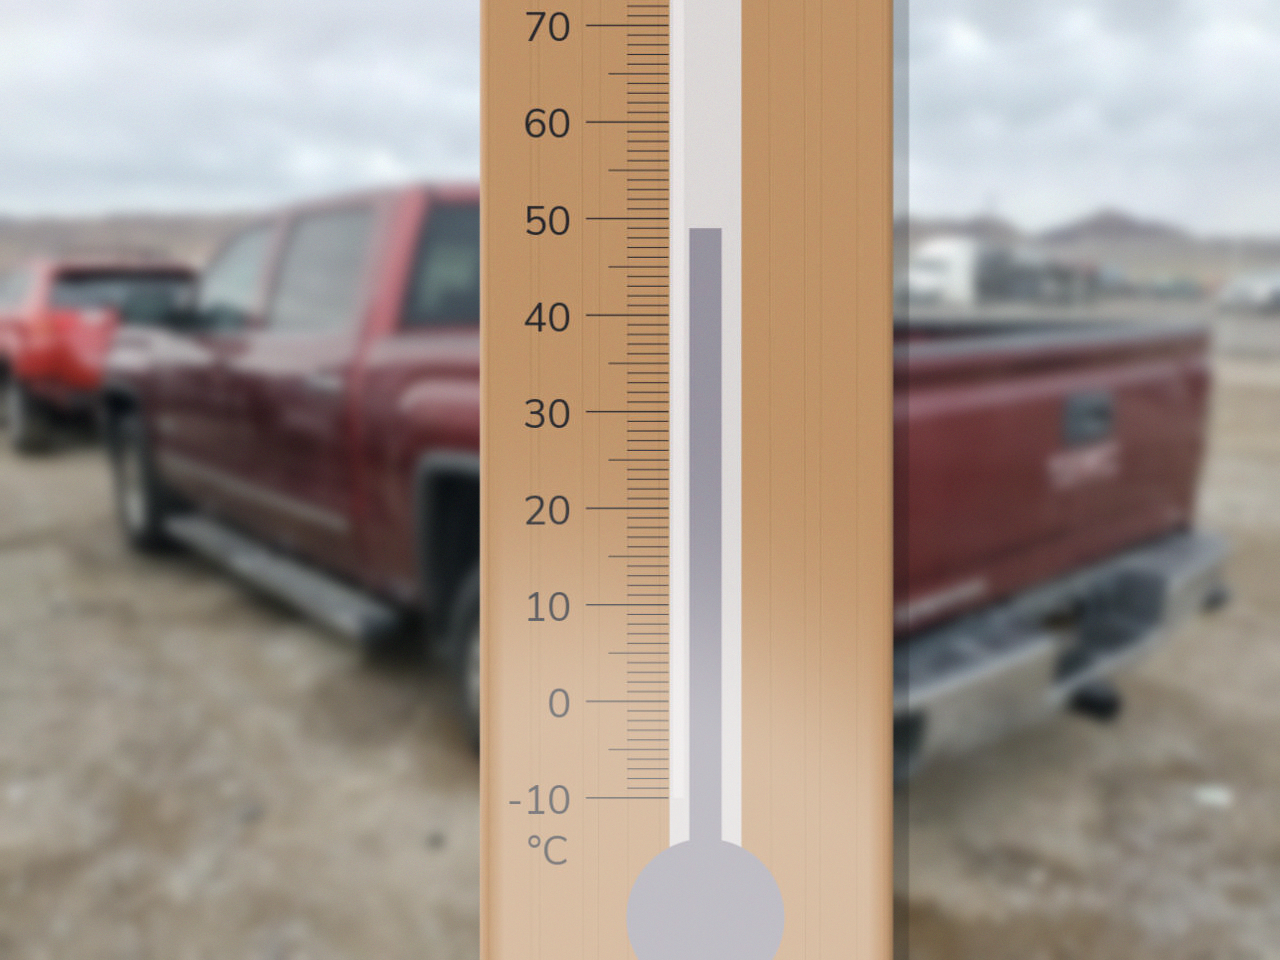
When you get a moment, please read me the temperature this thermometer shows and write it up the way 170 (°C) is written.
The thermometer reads 49 (°C)
